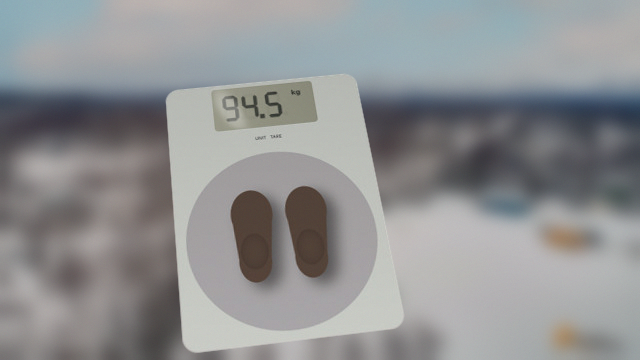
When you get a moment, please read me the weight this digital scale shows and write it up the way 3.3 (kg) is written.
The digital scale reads 94.5 (kg)
